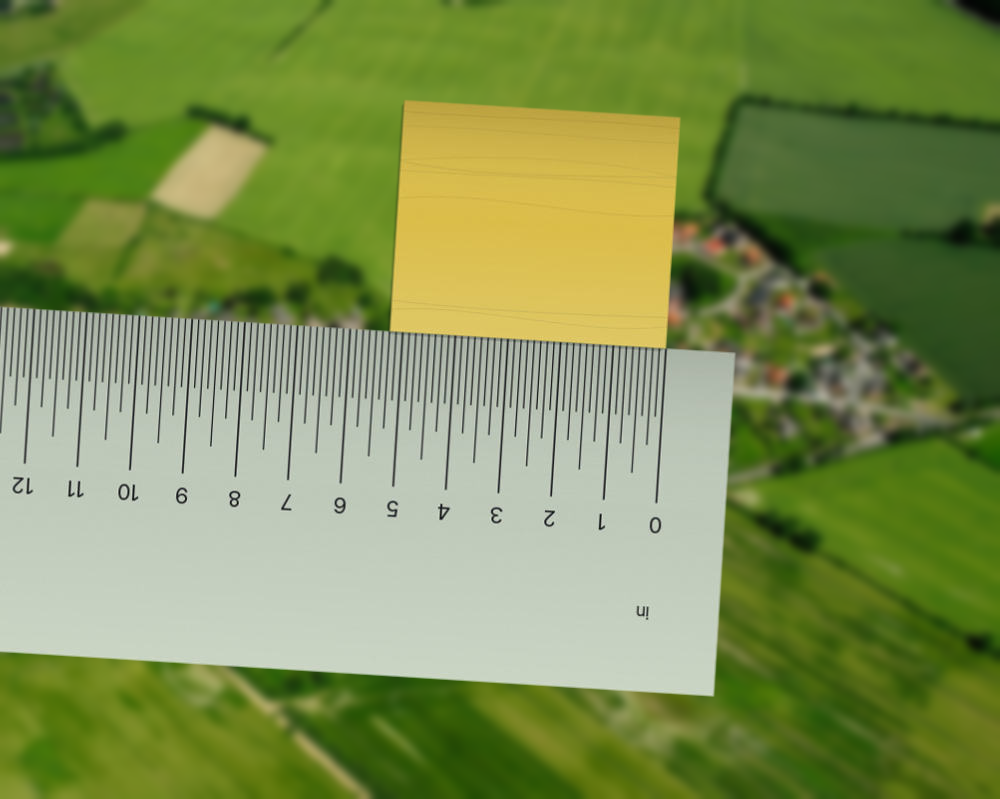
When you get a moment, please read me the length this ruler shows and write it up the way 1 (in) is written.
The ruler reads 5.25 (in)
